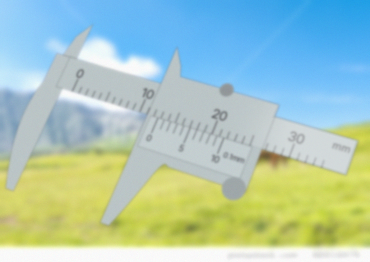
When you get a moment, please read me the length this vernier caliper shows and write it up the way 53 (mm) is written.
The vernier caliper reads 12.6 (mm)
